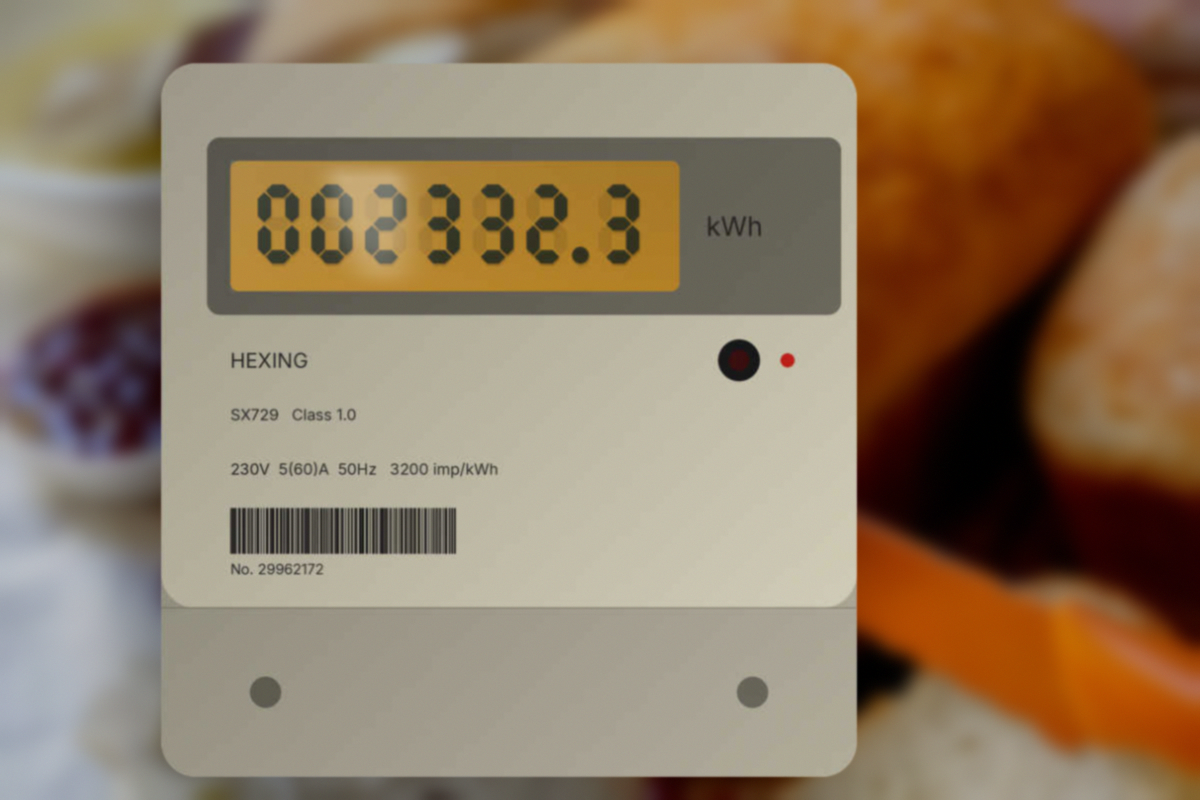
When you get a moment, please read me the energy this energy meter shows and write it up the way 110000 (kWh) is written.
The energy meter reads 2332.3 (kWh)
